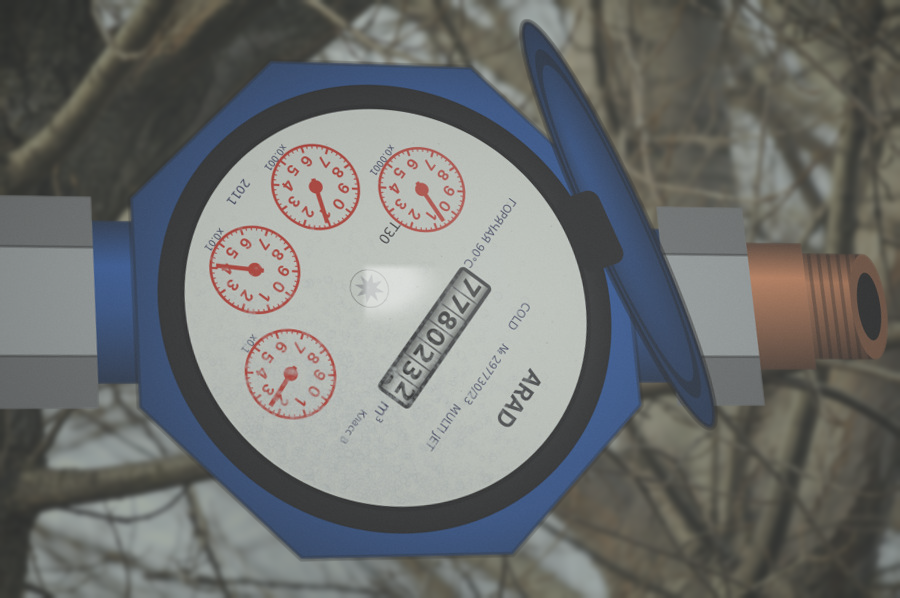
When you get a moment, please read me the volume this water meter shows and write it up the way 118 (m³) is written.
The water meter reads 7780232.2410 (m³)
